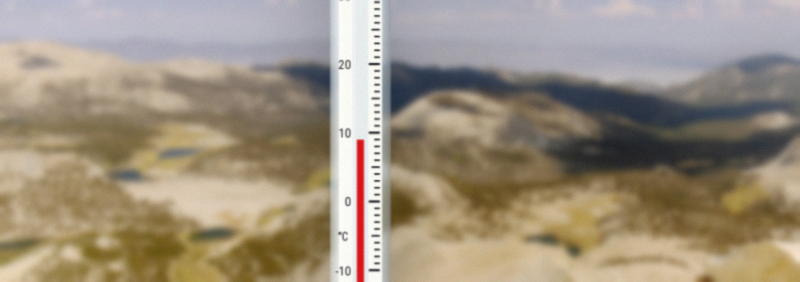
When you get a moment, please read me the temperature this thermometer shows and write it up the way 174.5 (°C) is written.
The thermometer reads 9 (°C)
